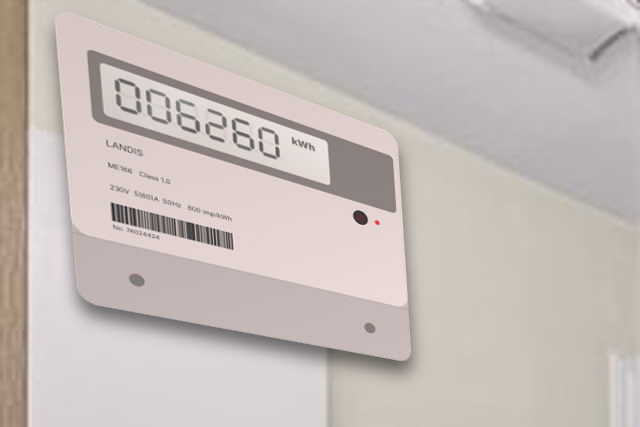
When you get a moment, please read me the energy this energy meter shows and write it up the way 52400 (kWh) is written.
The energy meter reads 6260 (kWh)
